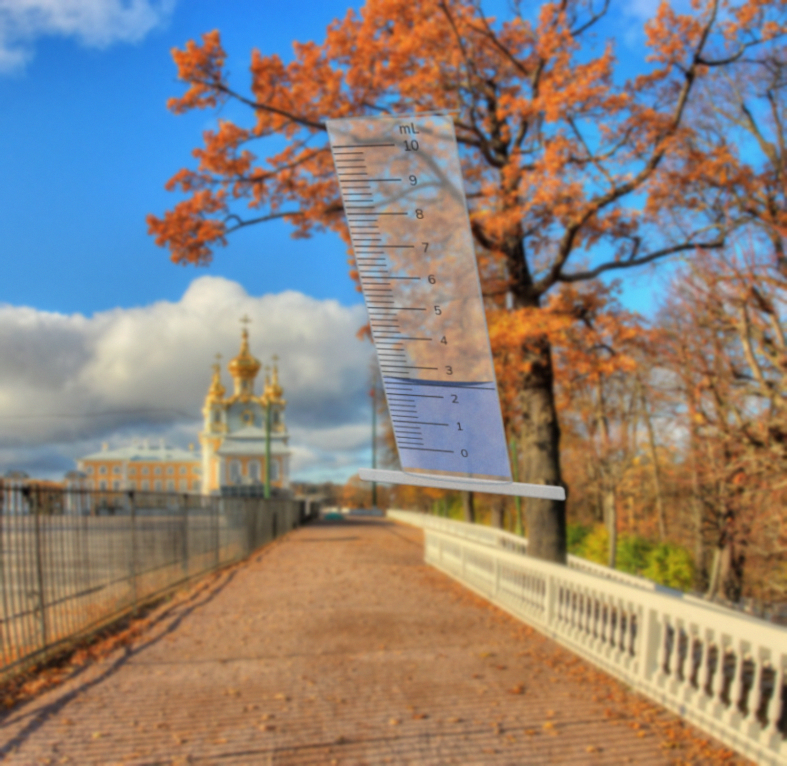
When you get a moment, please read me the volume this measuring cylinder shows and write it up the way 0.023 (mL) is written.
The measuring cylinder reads 2.4 (mL)
